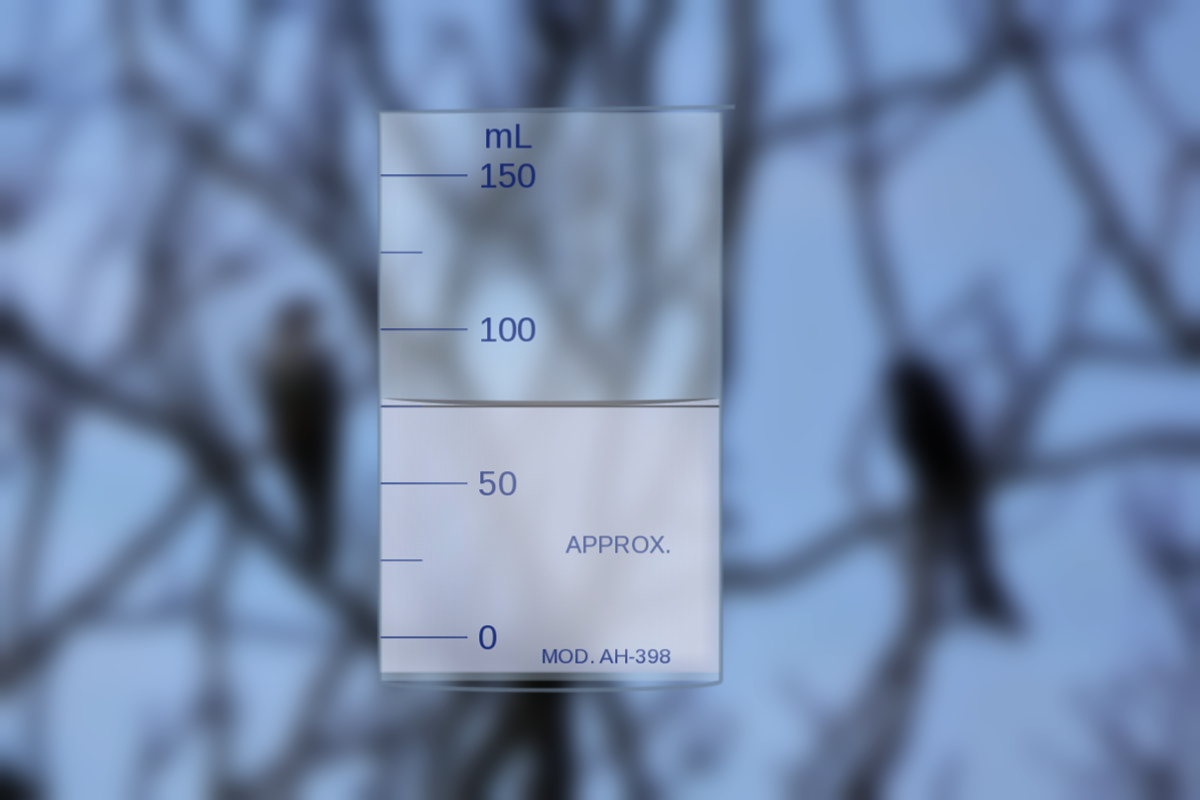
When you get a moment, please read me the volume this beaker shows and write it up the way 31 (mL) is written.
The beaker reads 75 (mL)
